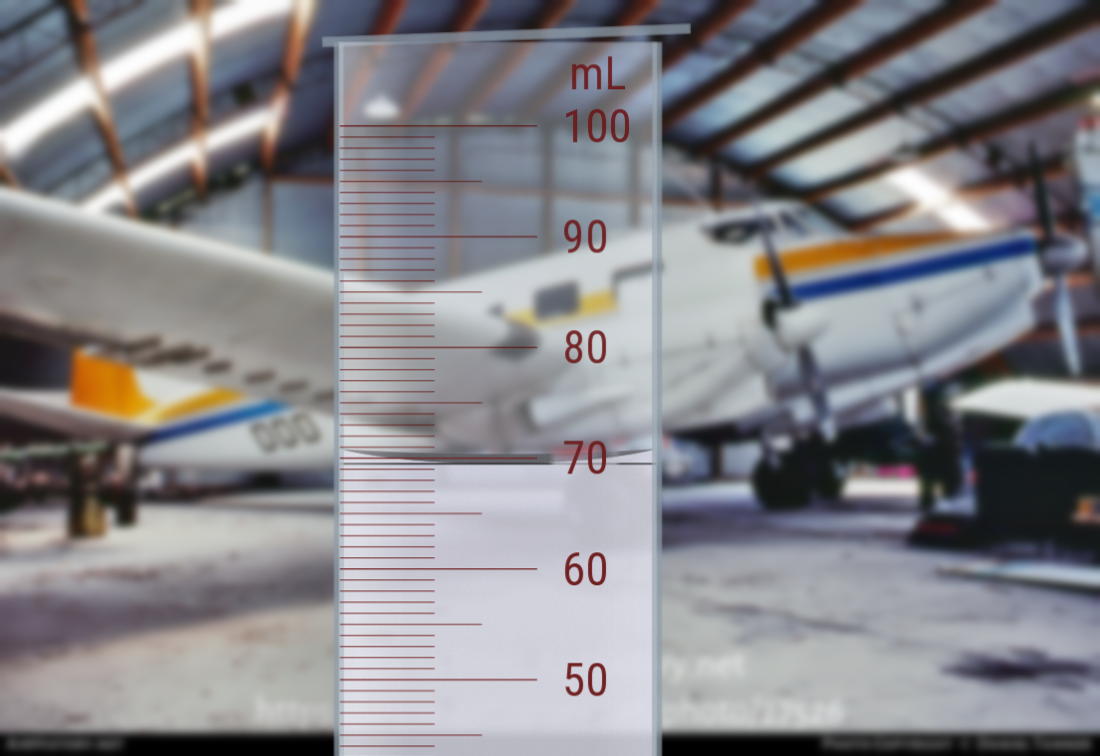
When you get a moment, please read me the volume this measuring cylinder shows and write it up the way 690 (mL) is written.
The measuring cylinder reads 69.5 (mL)
